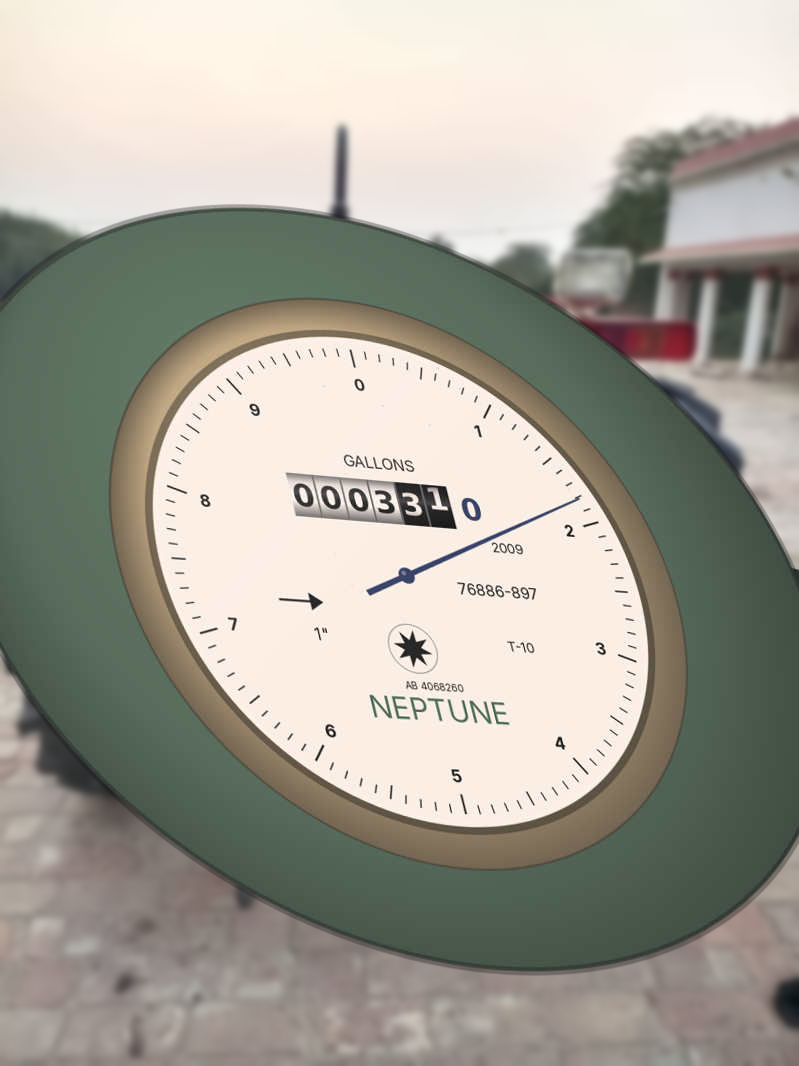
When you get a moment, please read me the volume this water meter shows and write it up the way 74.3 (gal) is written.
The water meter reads 3311.8 (gal)
